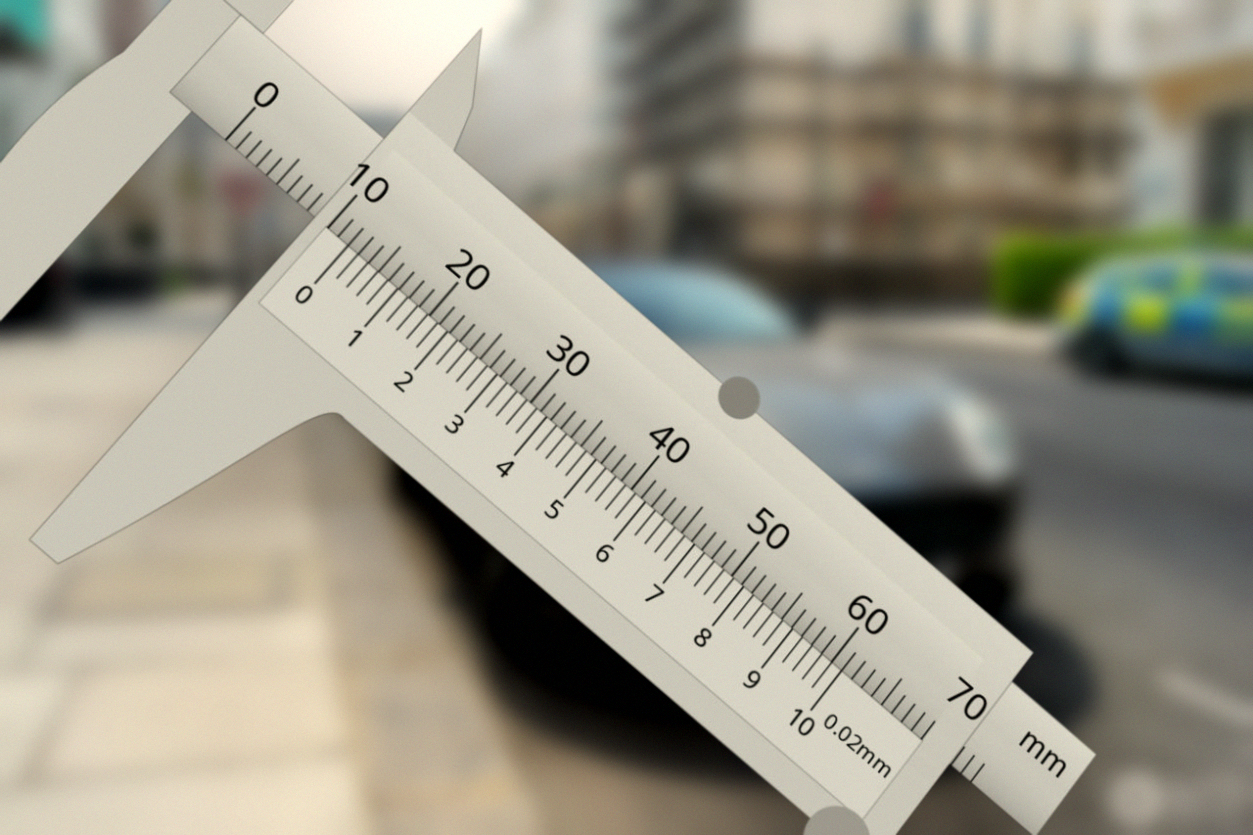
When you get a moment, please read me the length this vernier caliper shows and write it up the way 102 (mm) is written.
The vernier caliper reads 12.0 (mm)
